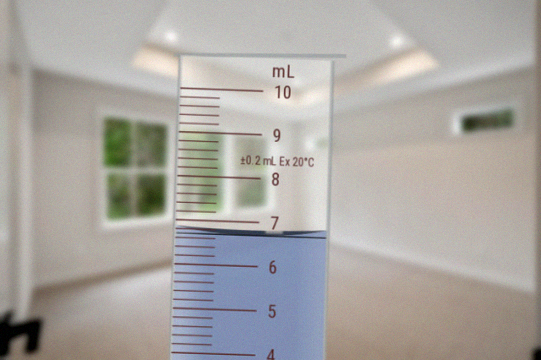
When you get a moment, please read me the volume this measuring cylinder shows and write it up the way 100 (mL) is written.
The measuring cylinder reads 6.7 (mL)
